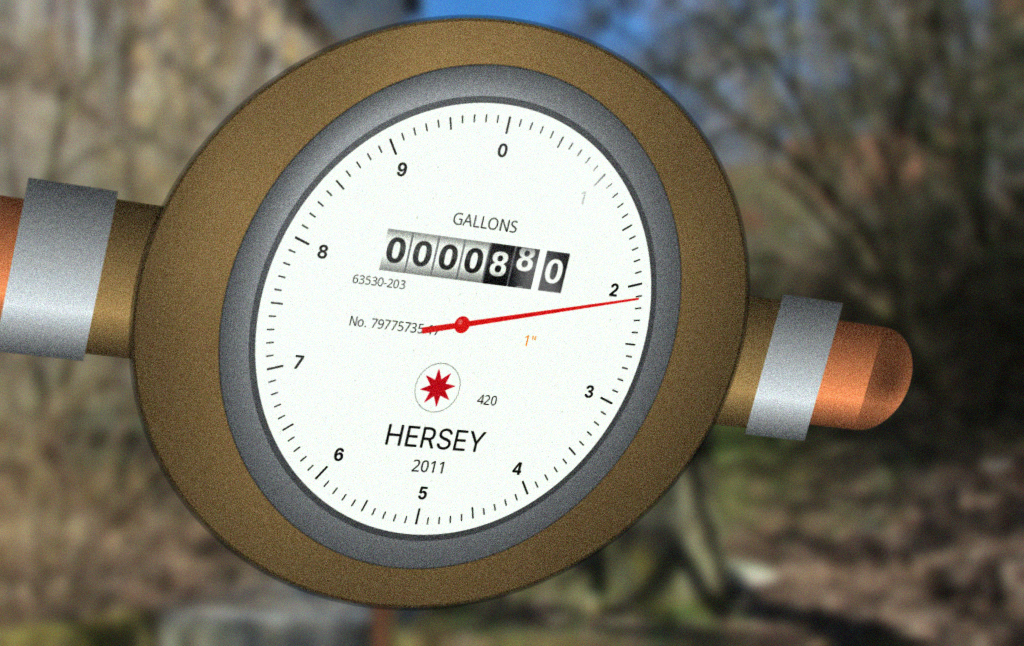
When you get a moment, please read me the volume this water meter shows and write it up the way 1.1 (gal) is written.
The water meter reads 882.1 (gal)
